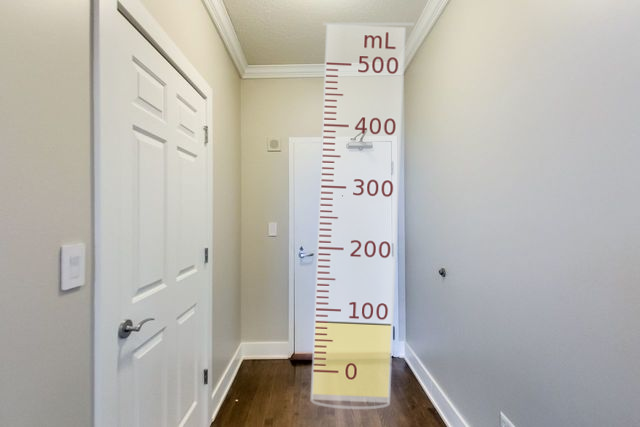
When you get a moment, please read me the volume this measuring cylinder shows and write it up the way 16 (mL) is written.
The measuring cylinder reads 80 (mL)
